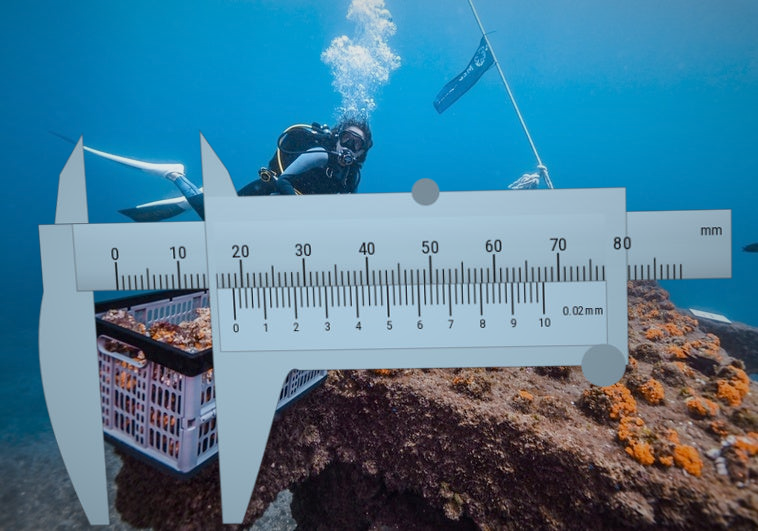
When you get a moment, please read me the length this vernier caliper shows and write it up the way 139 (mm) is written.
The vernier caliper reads 18.6 (mm)
